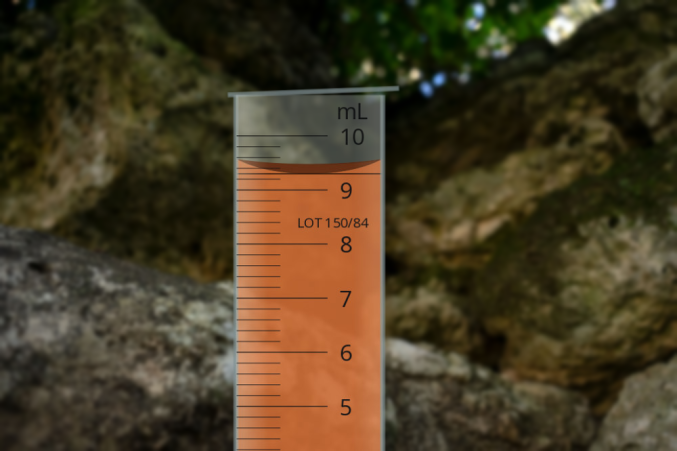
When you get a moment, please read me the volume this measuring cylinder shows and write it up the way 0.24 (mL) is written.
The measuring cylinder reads 9.3 (mL)
